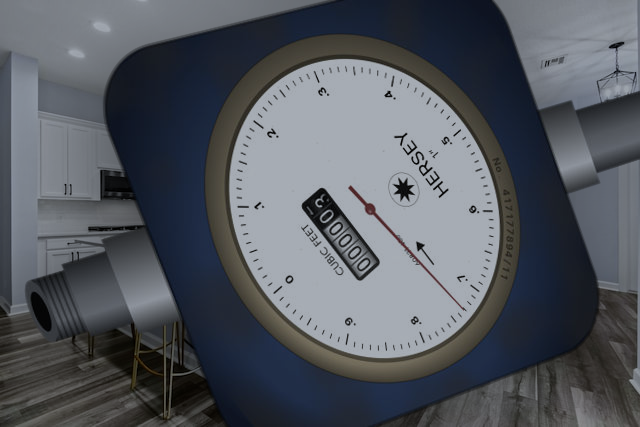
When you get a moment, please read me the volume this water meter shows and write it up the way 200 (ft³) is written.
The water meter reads 2.73 (ft³)
